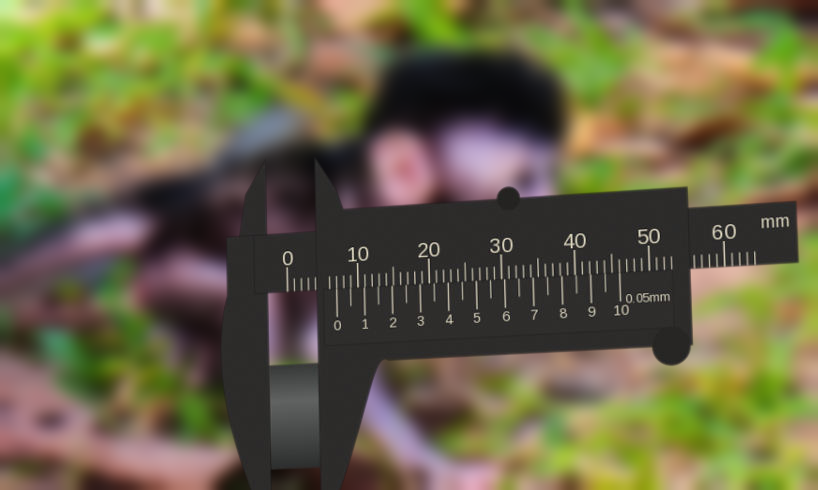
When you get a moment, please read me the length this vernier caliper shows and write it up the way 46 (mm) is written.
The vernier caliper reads 7.0 (mm)
